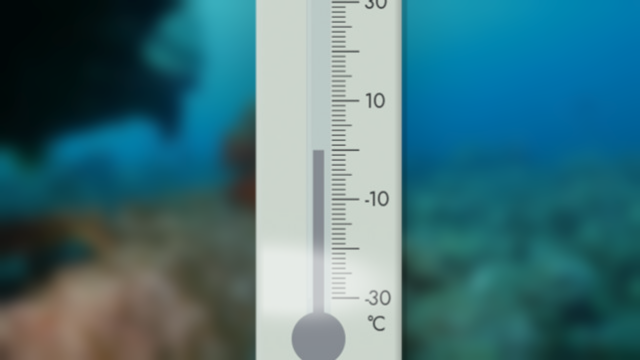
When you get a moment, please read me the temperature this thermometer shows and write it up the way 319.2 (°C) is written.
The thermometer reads 0 (°C)
